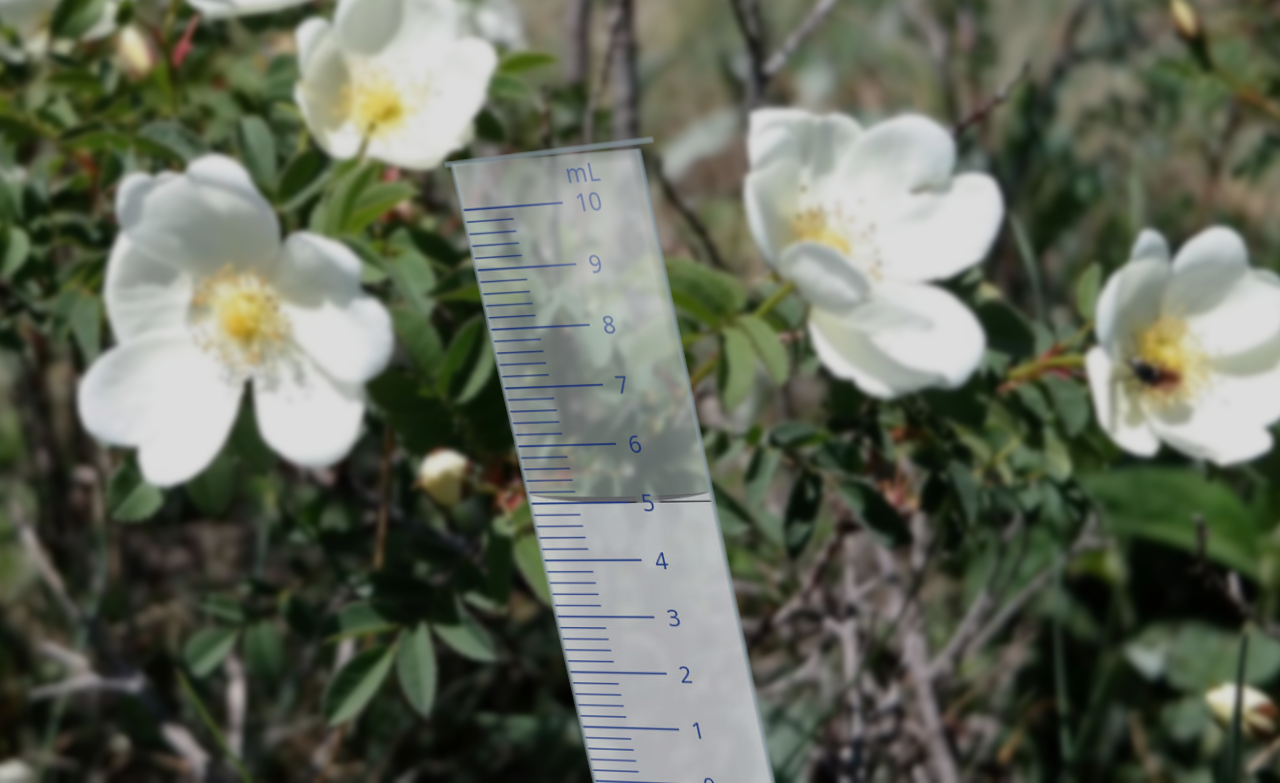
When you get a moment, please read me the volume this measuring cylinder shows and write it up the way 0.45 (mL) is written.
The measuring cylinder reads 5 (mL)
